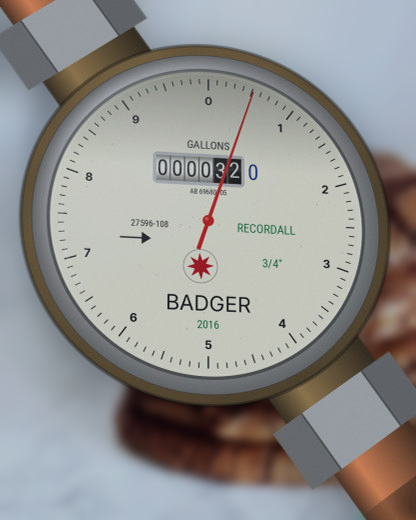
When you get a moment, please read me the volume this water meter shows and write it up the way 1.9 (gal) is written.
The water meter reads 320.5 (gal)
